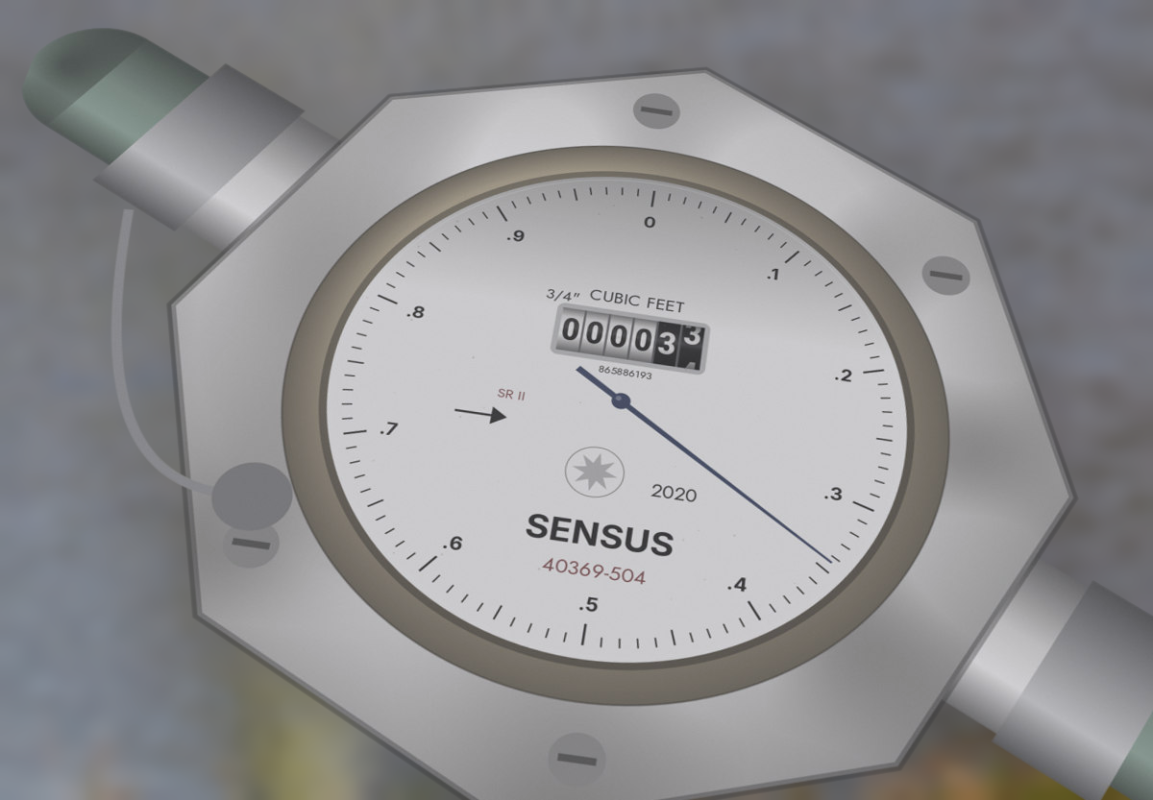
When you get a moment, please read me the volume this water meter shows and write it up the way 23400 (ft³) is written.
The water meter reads 33.34 (ft³)
